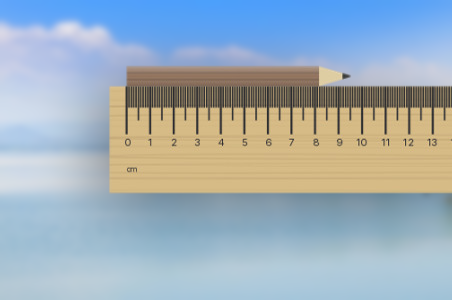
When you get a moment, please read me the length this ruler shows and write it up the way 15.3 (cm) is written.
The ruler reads 9.5 (cm)
